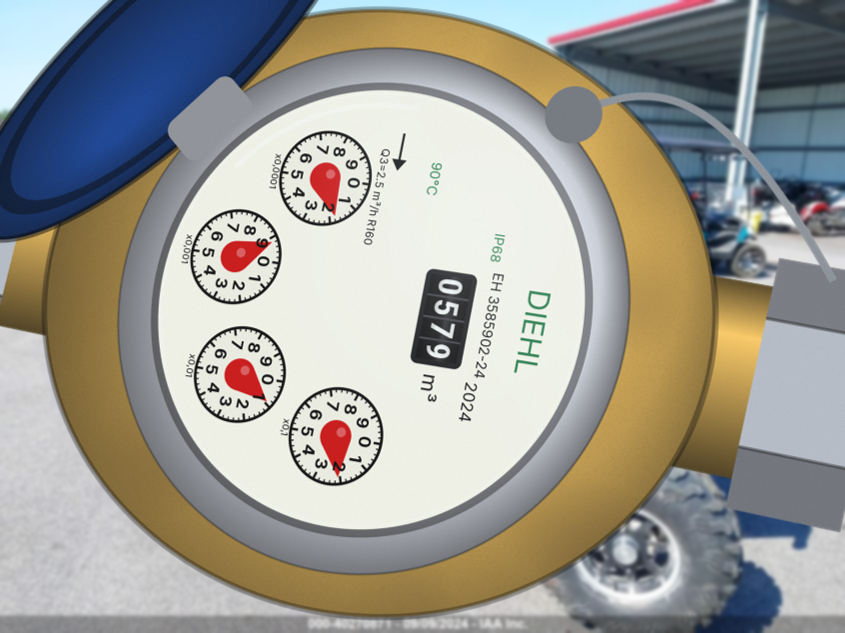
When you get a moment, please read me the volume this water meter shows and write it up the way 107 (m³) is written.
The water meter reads 579.2091 (m³)
